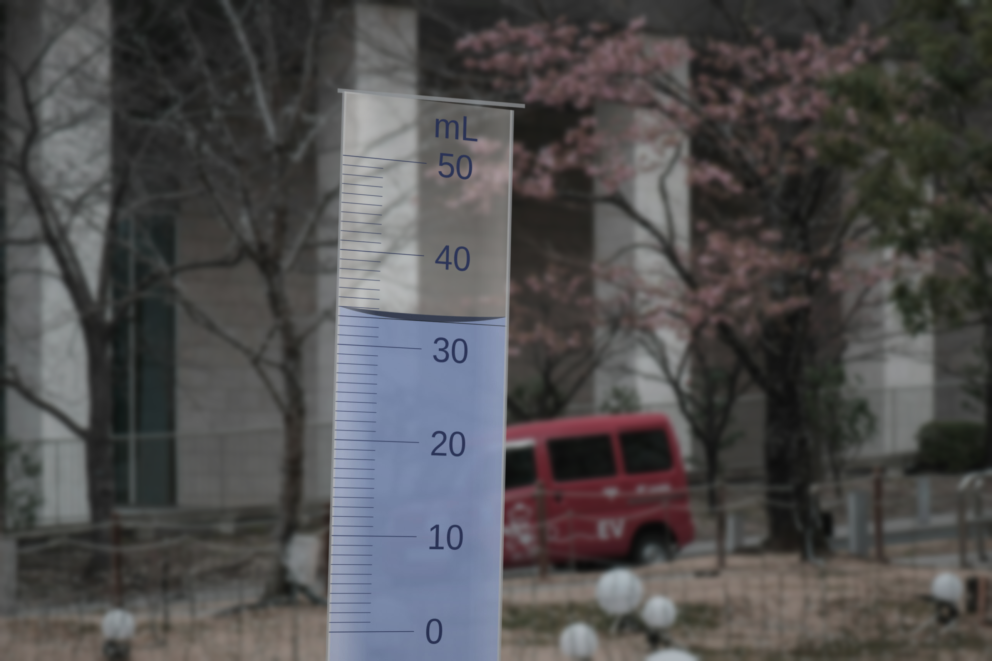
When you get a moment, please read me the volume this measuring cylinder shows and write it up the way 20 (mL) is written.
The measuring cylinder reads 33 (mL)
